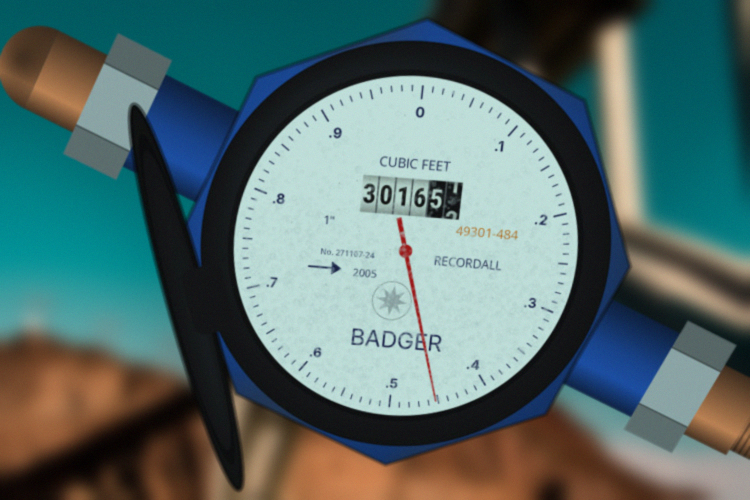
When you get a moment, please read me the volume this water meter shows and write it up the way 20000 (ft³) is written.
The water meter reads 301651.45 (ft³)
